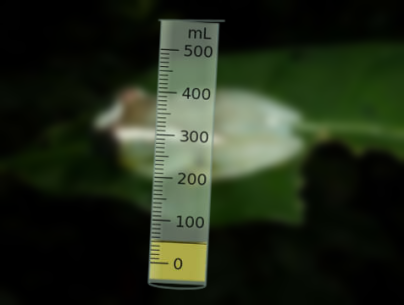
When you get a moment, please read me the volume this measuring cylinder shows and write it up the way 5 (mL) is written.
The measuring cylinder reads 50 (mL)
